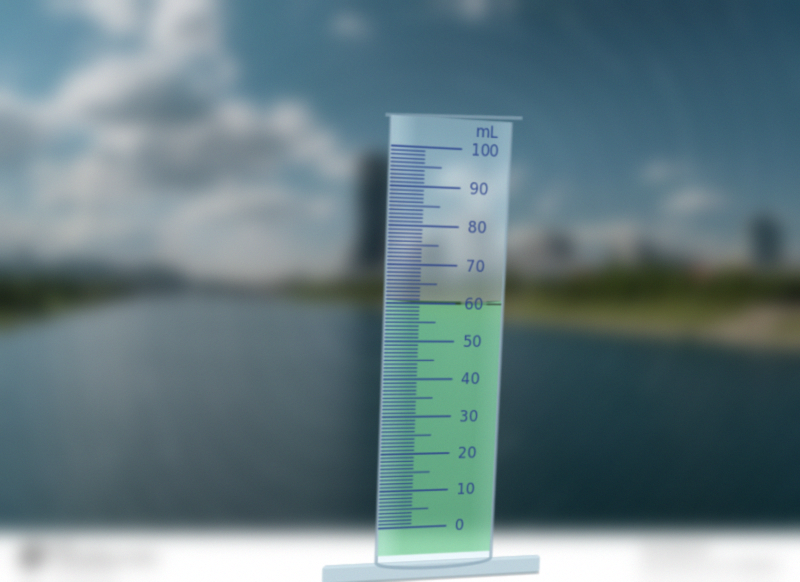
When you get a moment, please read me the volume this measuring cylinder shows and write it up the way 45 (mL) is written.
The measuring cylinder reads 60 (mL)
